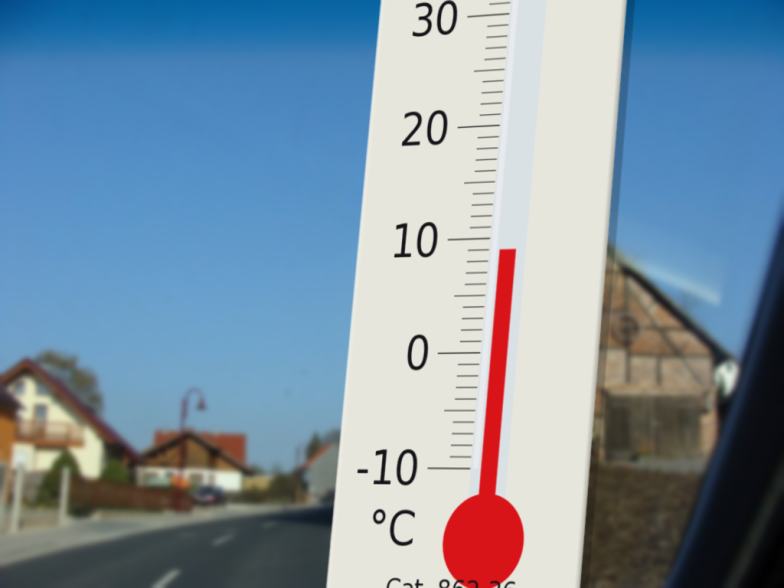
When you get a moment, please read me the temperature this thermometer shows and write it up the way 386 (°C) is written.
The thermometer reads 9 (°C)
